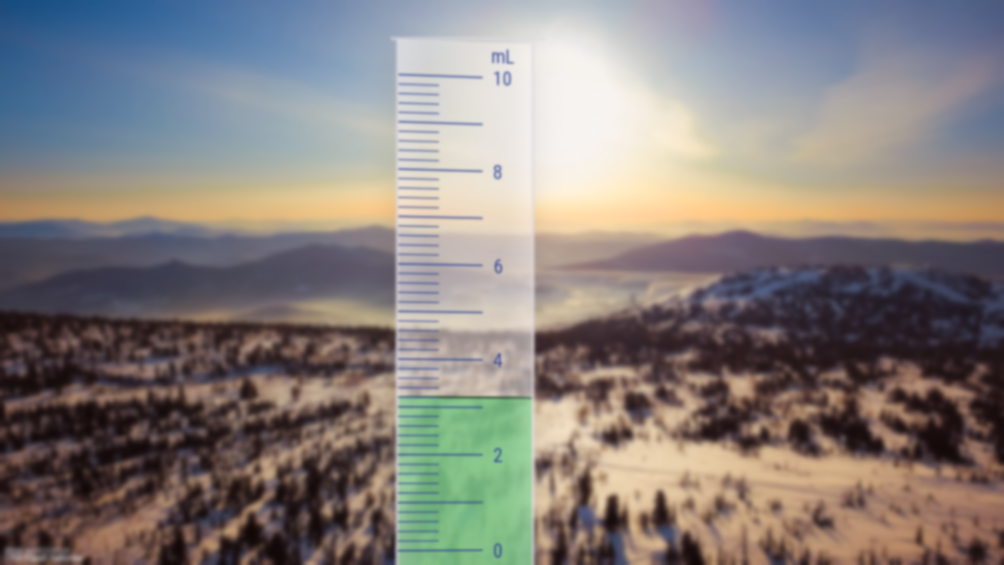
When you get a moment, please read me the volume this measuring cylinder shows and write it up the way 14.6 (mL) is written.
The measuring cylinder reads 3.2 (mL)
